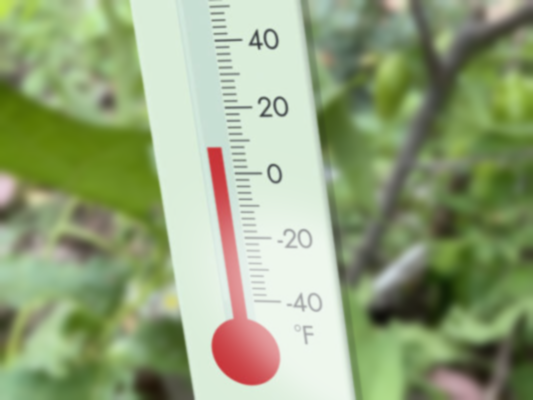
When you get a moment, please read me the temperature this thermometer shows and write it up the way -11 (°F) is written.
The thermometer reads 8 (°F)
